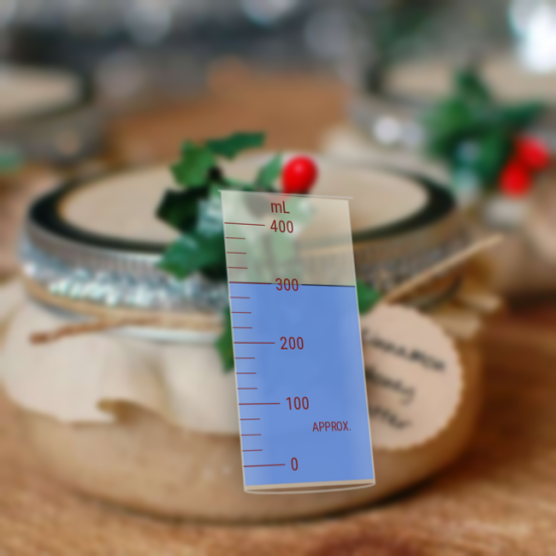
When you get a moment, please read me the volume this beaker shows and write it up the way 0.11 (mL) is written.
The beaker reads 300 (mL)
